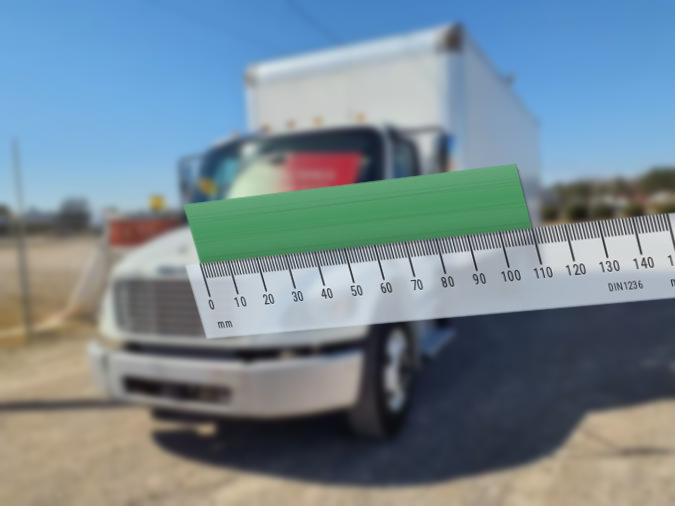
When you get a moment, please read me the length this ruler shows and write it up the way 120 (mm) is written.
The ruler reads 110 (mm)
